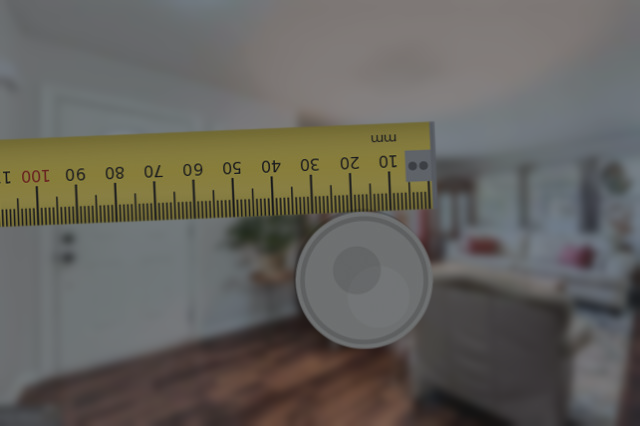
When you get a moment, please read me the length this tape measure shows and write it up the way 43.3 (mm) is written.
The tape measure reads 35 (mm)
